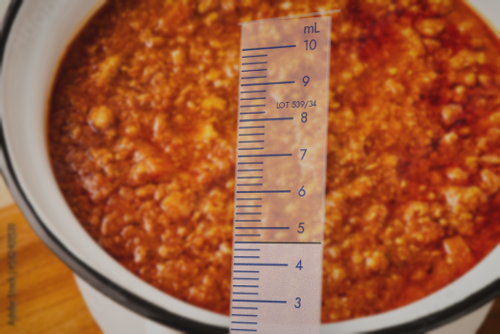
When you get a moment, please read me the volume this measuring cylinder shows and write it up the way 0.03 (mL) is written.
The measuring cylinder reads 4.6 (mL)
